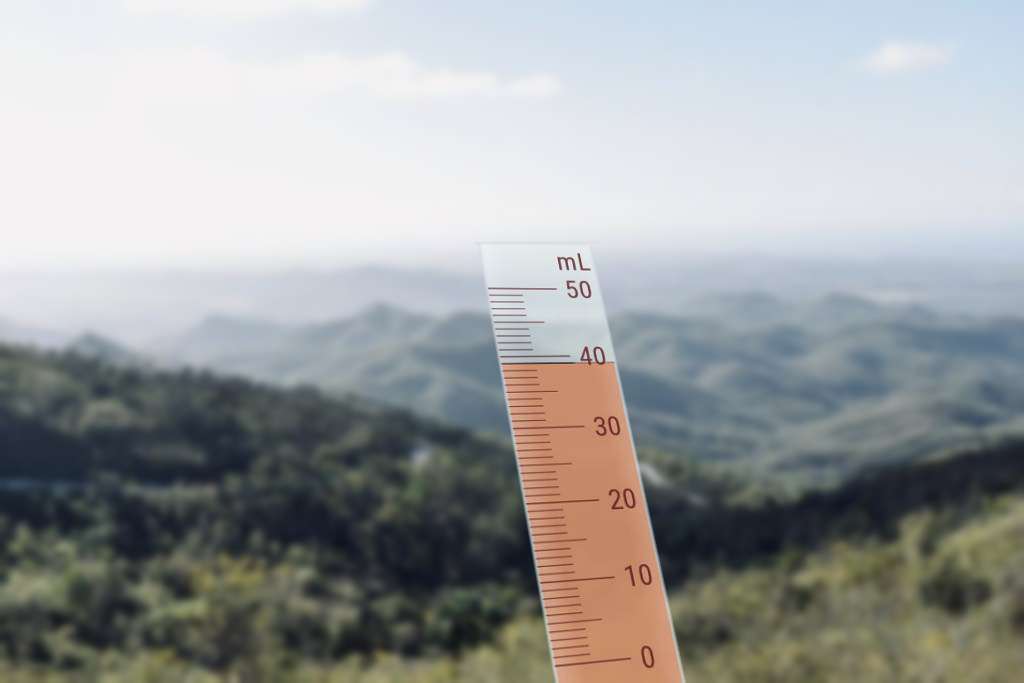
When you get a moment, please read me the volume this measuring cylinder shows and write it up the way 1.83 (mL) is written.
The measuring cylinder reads 39 (mL)
